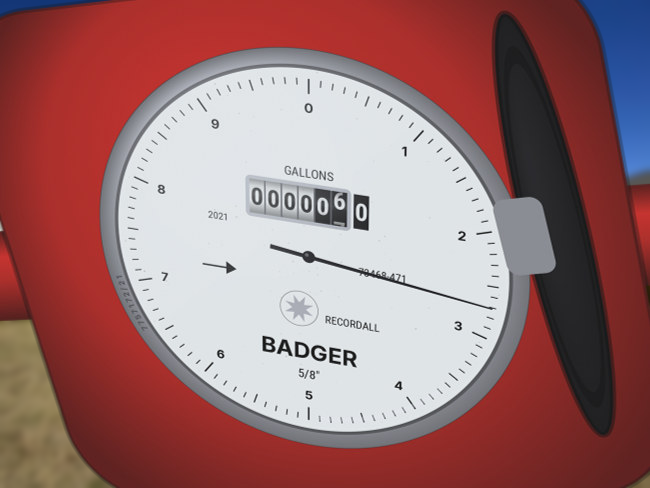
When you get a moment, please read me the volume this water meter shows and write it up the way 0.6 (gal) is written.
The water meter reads 62.7 (gal)
